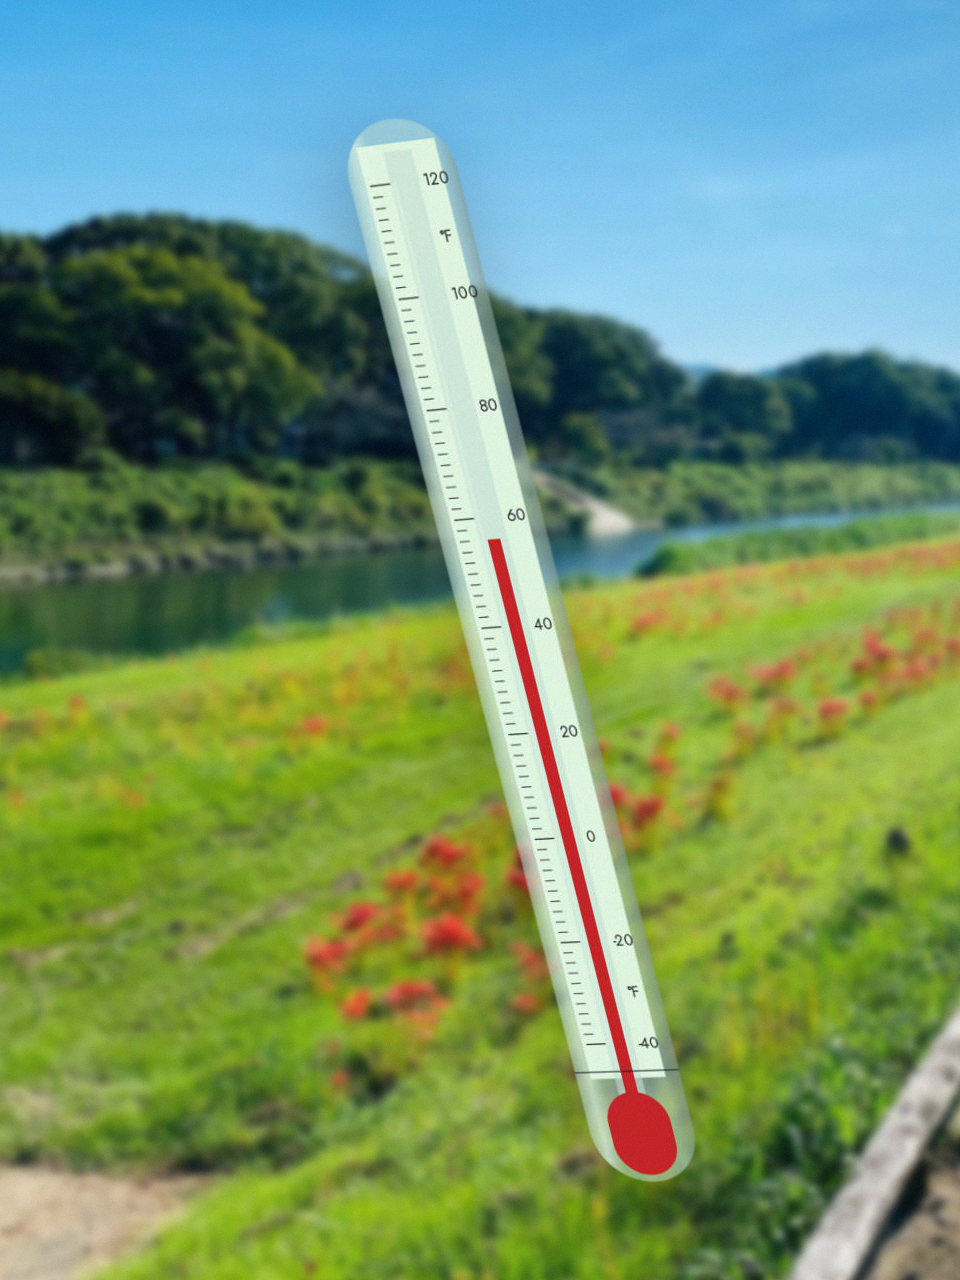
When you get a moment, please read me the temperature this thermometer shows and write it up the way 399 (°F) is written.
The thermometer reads 56 (°F)
